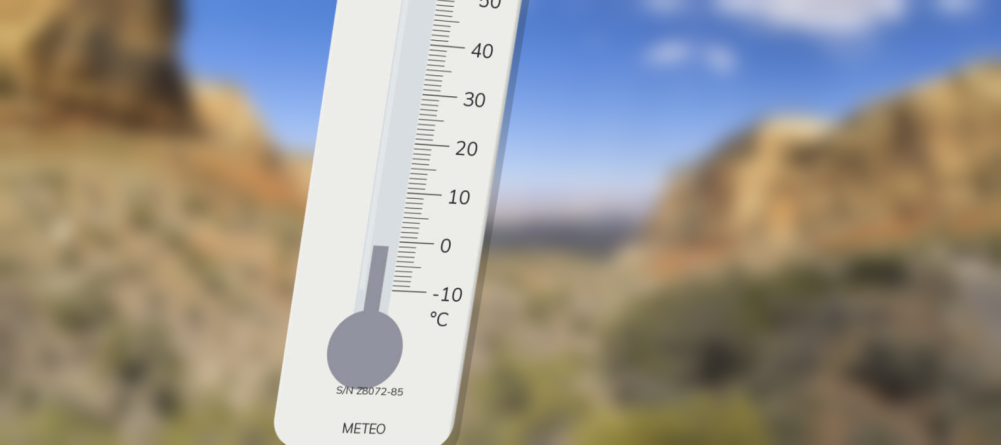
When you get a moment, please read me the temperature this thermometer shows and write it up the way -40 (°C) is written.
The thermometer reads -1 (°C)
